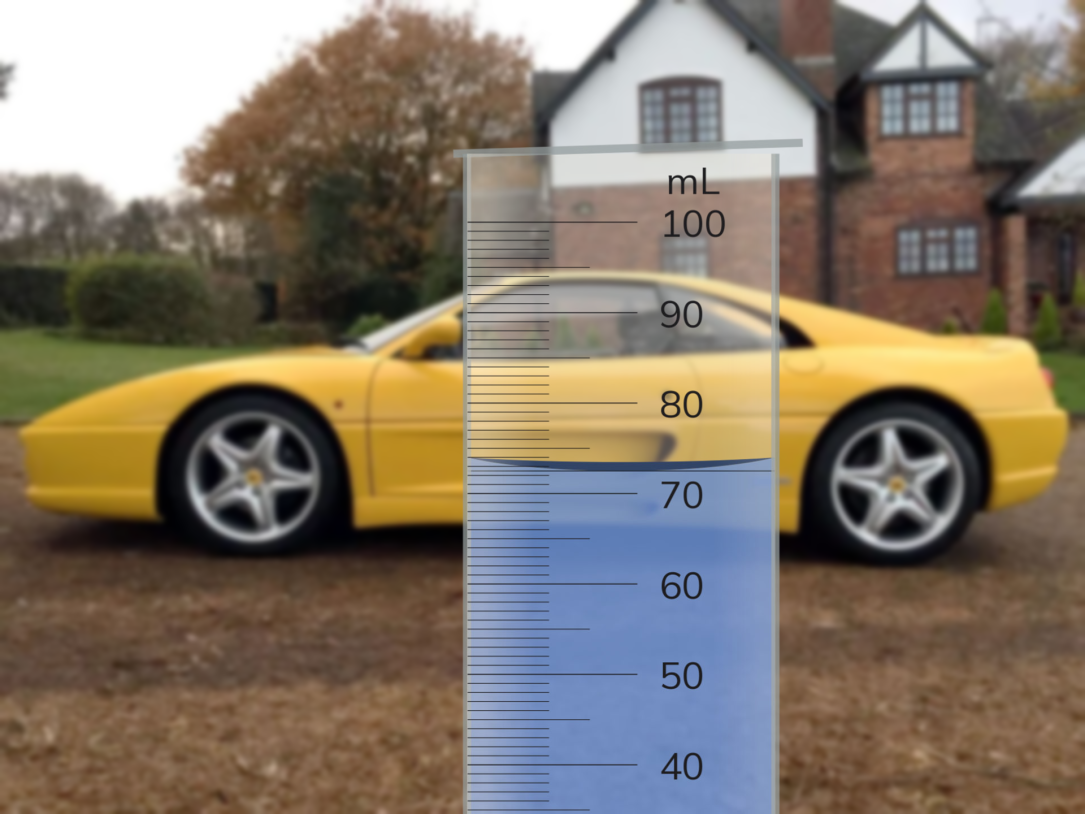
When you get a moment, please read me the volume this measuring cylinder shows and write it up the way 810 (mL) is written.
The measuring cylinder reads 72.5 (mL)
